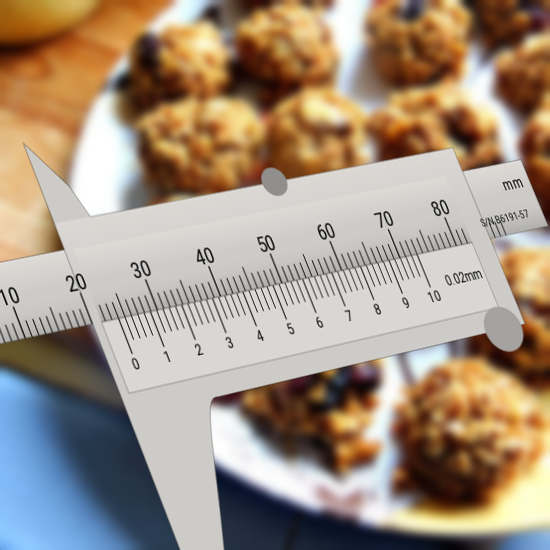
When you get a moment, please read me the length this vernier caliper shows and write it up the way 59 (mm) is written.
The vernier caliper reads 24.0 (mm)
